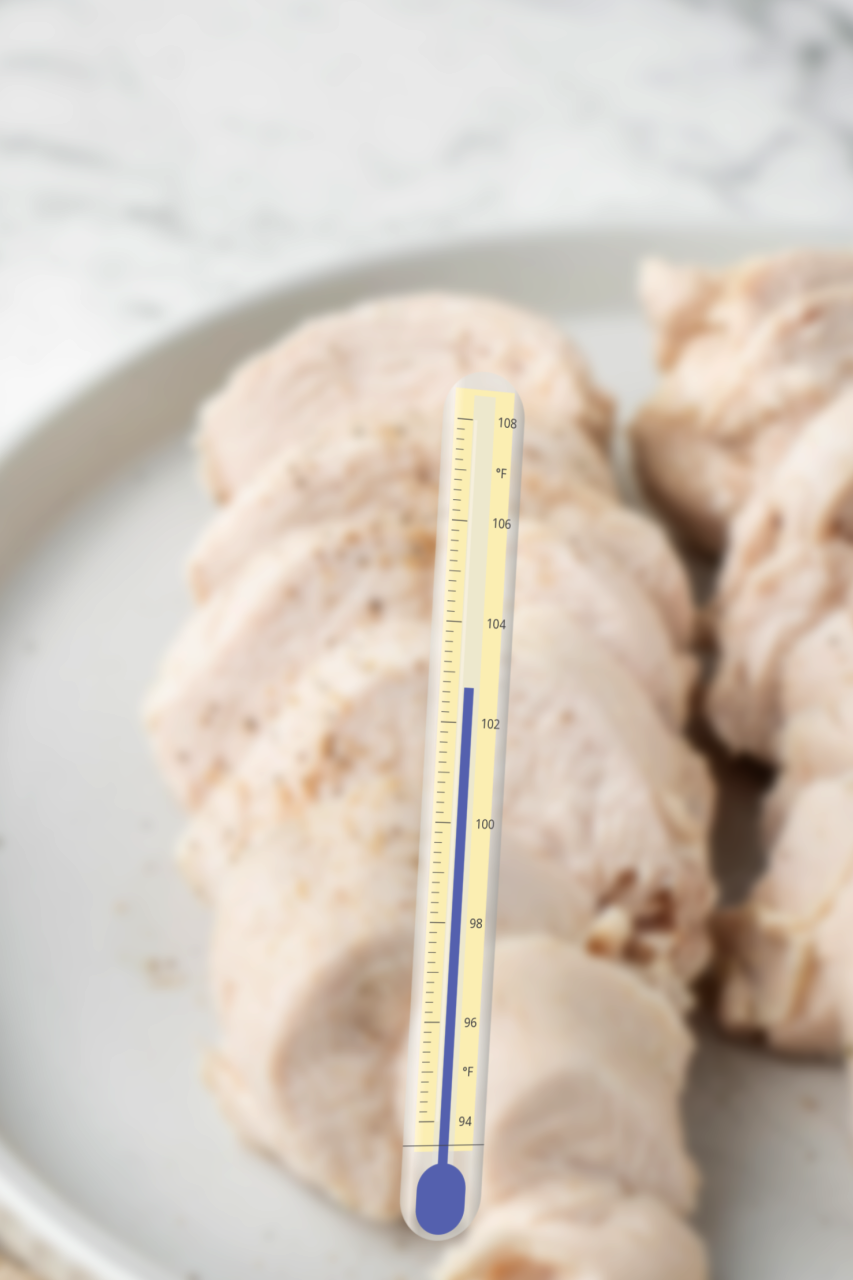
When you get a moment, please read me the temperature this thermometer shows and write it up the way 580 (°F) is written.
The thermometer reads 102.7 (°F)
